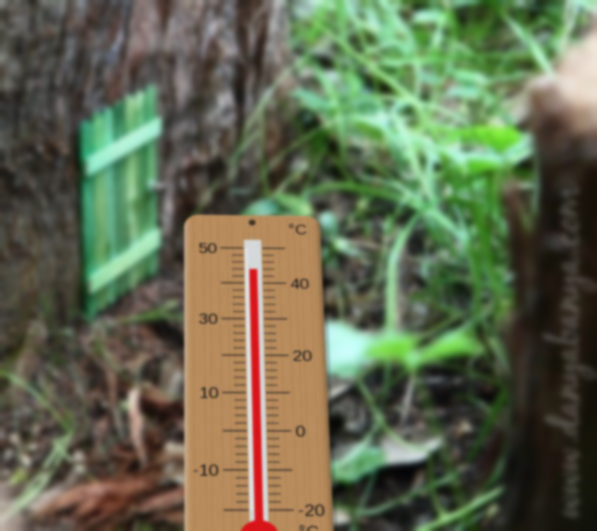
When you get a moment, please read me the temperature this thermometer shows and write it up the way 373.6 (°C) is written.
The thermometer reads 44 (°C)
